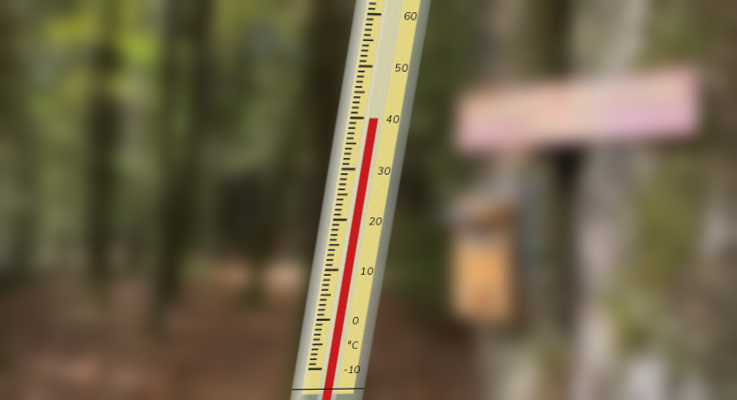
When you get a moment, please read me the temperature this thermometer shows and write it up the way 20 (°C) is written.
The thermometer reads 40 (°C)
